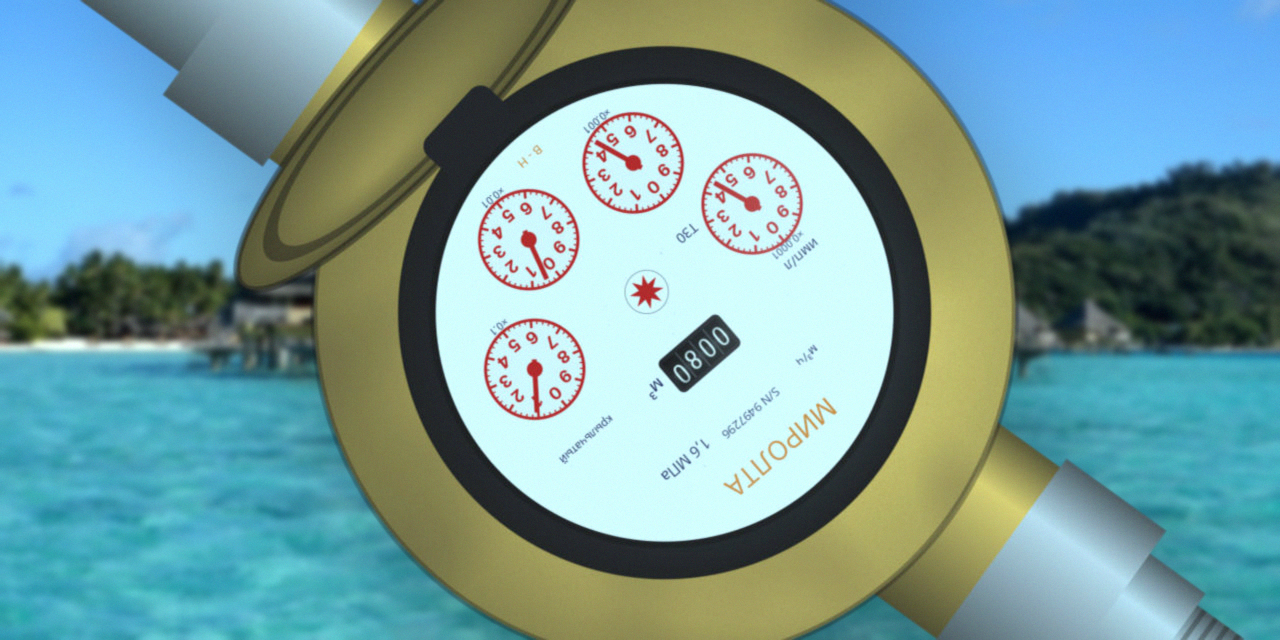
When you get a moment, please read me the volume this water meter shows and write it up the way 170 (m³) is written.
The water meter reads 80.1044 (m³)
